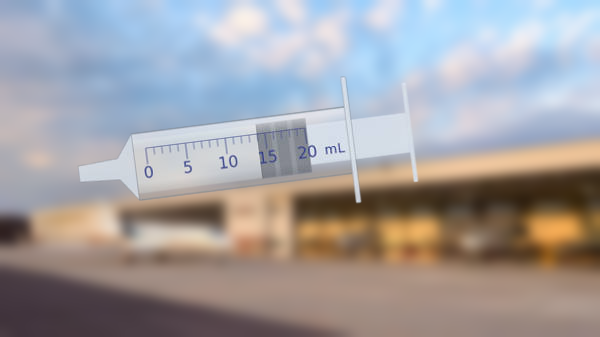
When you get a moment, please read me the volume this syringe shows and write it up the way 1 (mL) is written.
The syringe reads 14 (mL)
